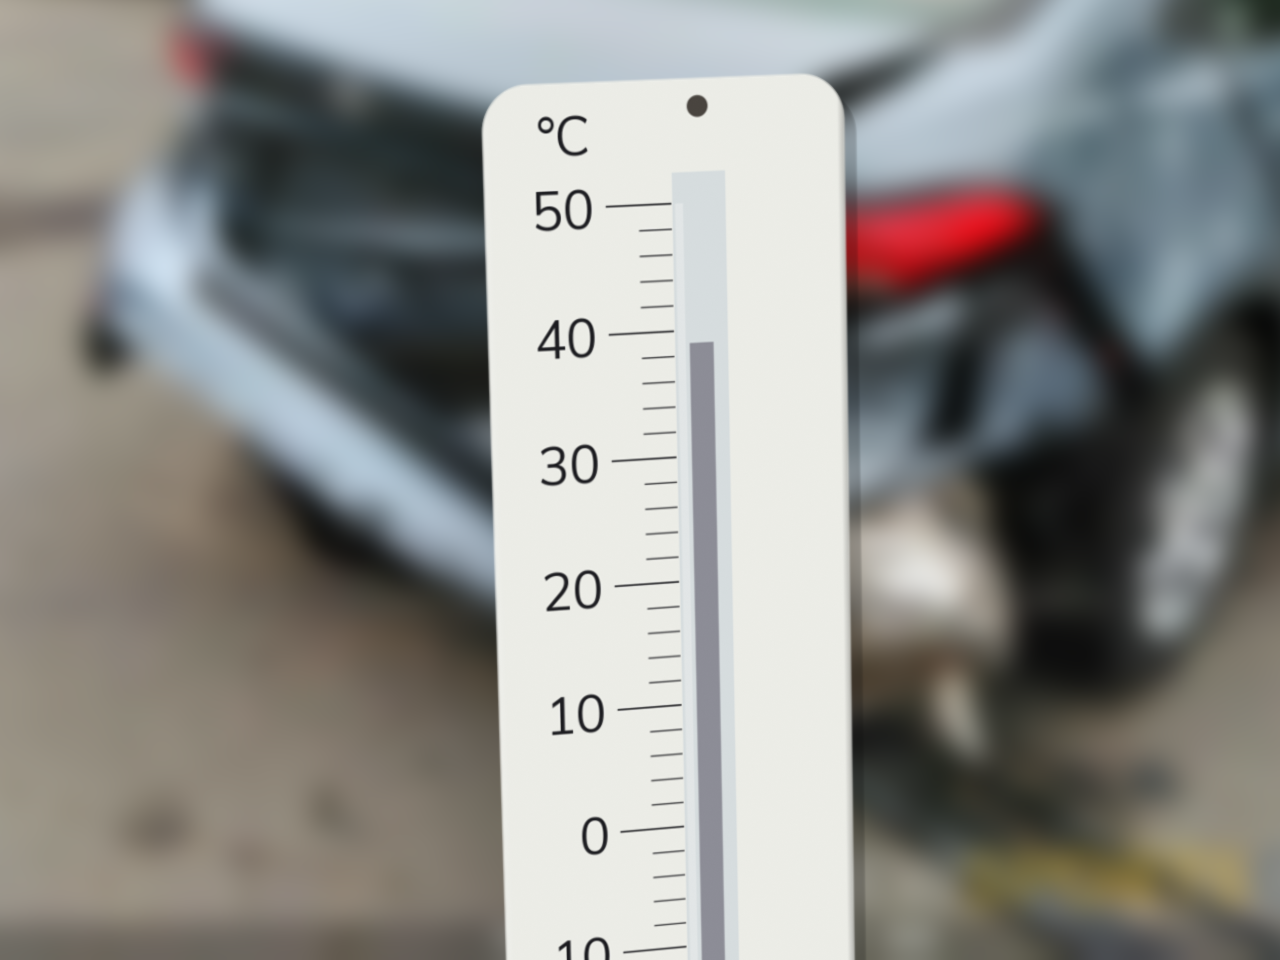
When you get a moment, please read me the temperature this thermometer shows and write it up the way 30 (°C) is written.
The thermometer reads 39 (°C)
